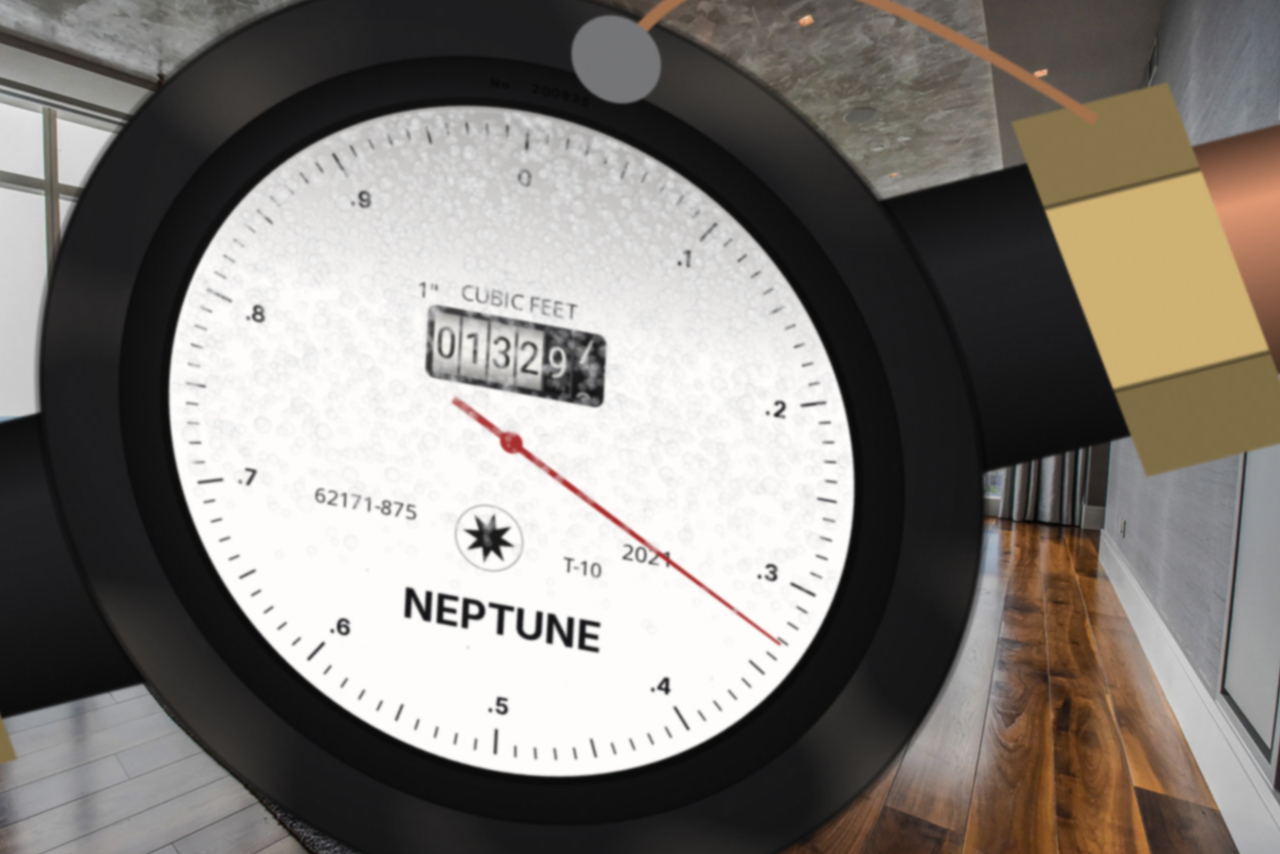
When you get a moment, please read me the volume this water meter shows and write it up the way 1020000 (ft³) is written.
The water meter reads 13297.33 (ft³)
